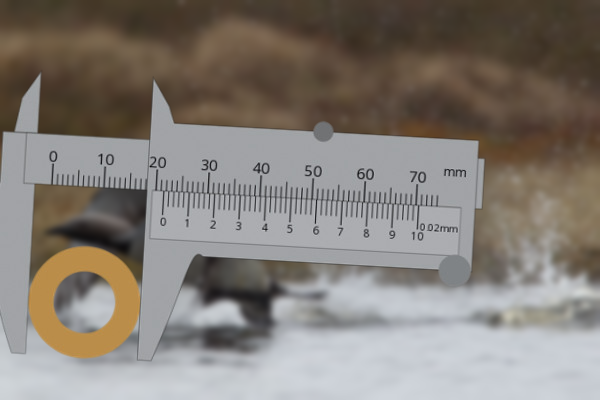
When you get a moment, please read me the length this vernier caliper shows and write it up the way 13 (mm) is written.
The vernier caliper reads 21.5 (mm)
